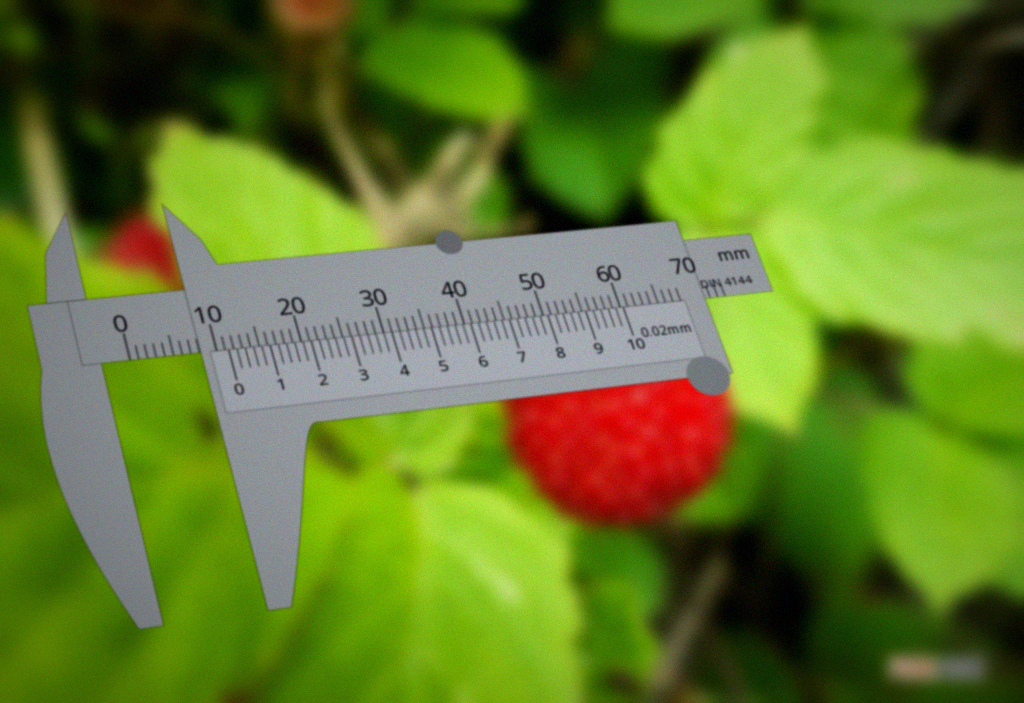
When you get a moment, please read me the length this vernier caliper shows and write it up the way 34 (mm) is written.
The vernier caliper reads 11.4 (mm)
